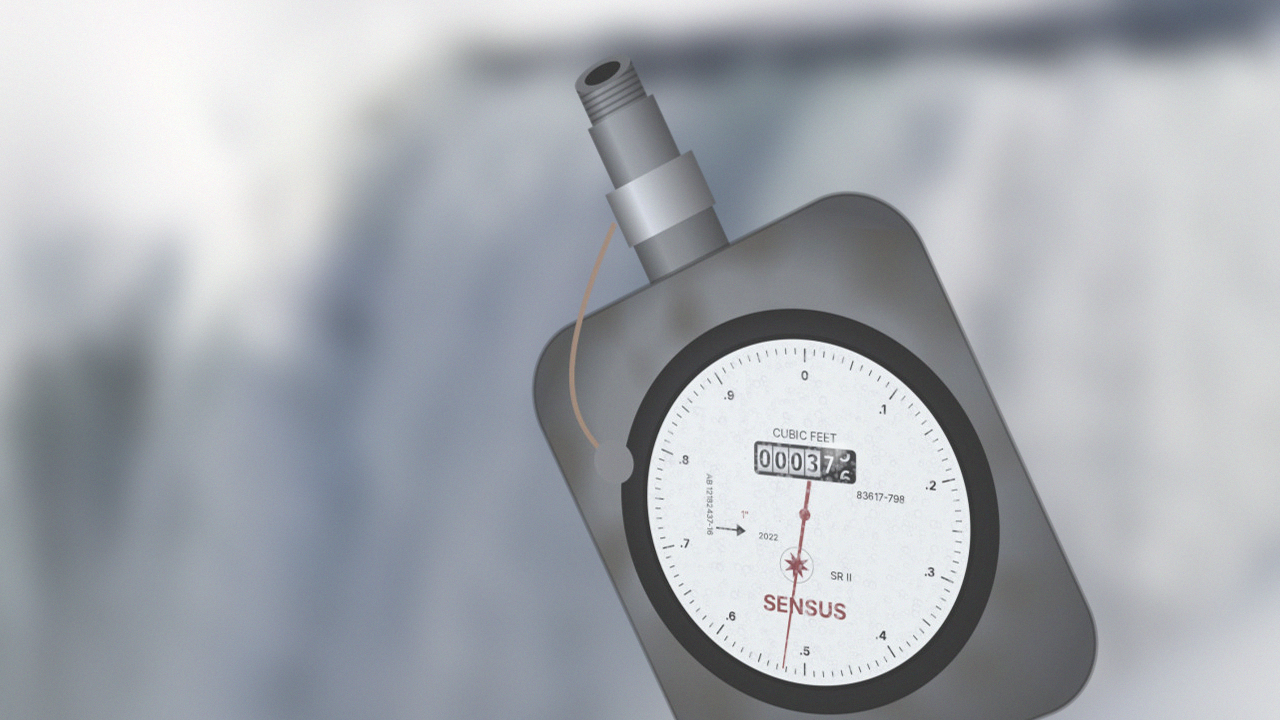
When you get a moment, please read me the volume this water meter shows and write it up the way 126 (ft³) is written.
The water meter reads 375.52 (ft³)
